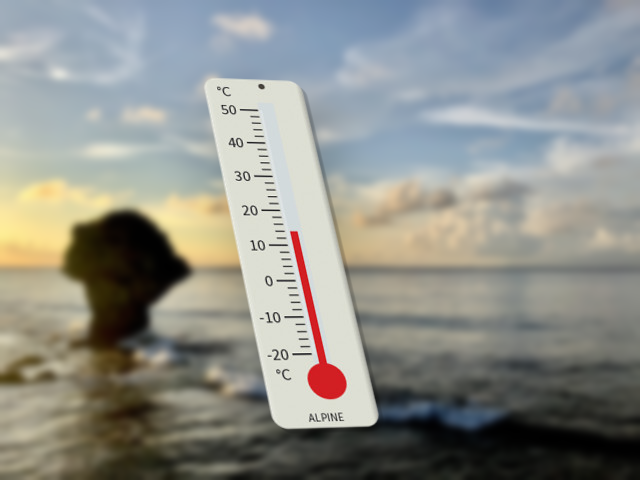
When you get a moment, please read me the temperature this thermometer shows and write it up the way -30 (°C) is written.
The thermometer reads 14 (°C)
